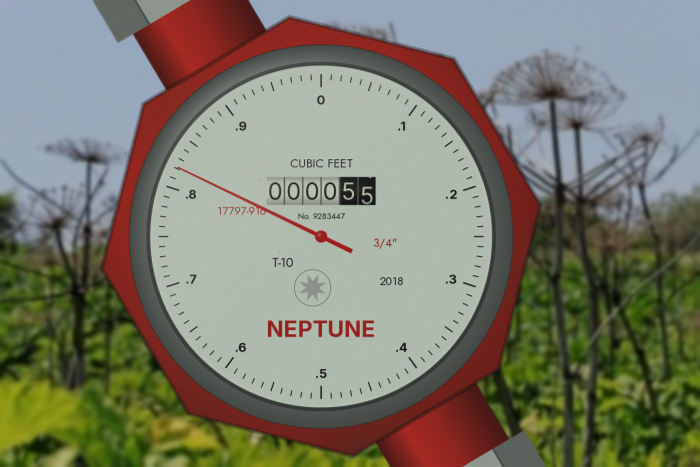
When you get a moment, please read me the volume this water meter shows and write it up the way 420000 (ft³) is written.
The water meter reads 54.82 (ft³)
